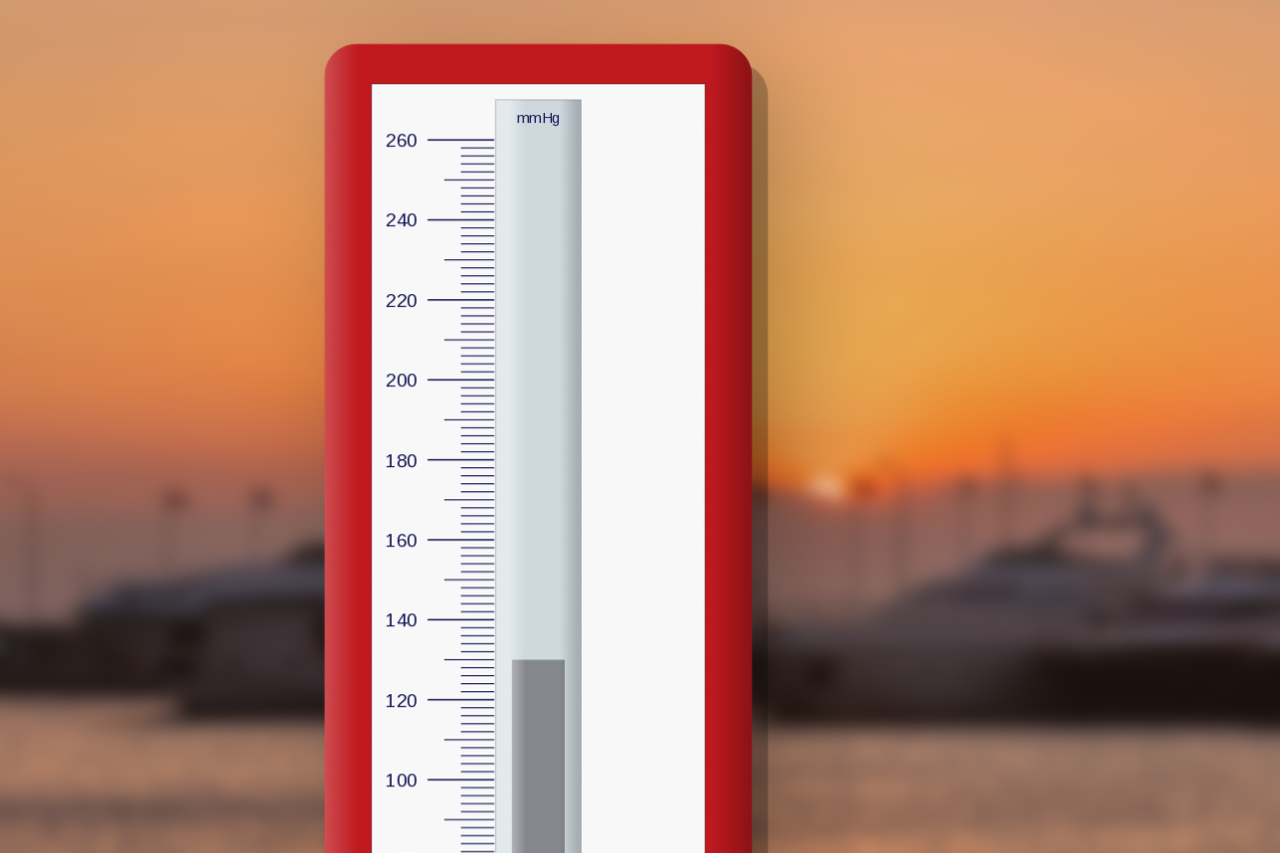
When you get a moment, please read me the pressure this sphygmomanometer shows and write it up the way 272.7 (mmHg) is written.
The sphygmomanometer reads 130 (mmHg)
